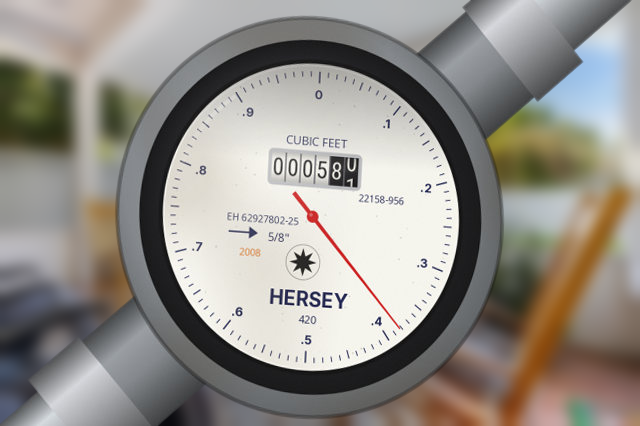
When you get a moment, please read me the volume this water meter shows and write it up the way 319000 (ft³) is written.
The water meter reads 580.38 (ft³)
